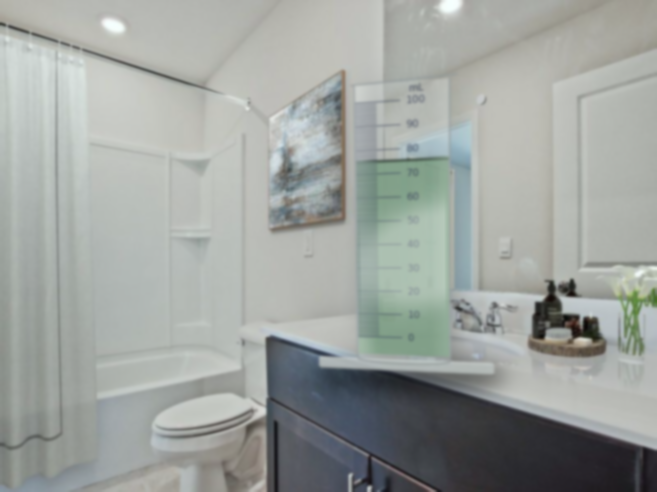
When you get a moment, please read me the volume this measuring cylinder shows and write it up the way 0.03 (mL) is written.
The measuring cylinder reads 75 (mL)
